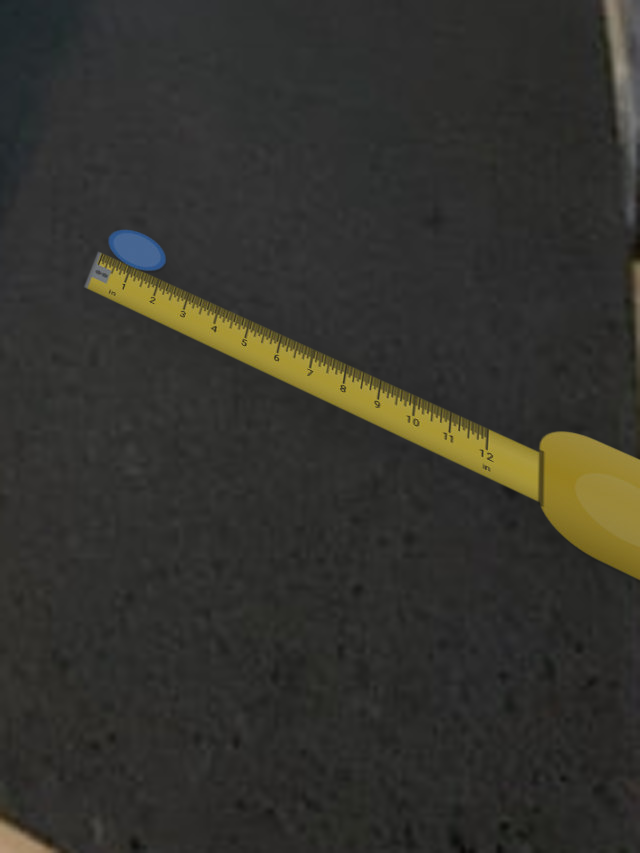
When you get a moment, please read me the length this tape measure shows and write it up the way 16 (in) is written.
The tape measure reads 2 (in)
